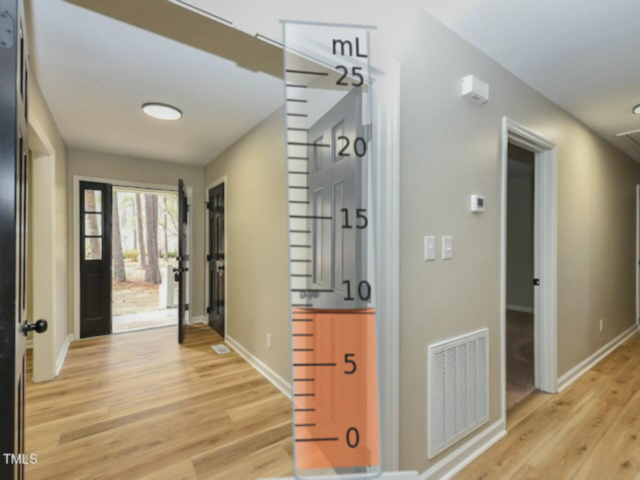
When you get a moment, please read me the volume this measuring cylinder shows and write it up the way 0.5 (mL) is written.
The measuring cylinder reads 8.5 (mL)
